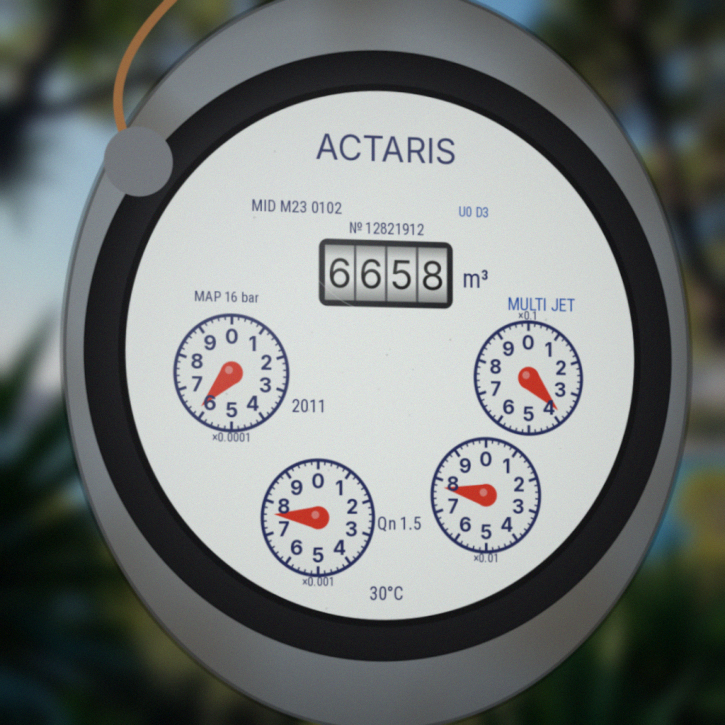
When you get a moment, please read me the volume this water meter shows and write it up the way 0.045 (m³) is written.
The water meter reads 6658.3776 (m³)
